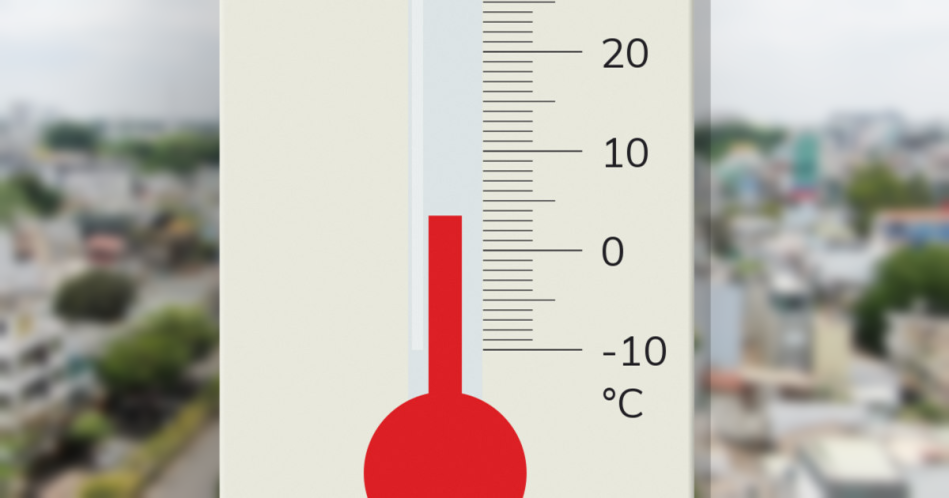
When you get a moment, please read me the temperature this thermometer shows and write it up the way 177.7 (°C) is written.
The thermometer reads 3.5 (°C)
